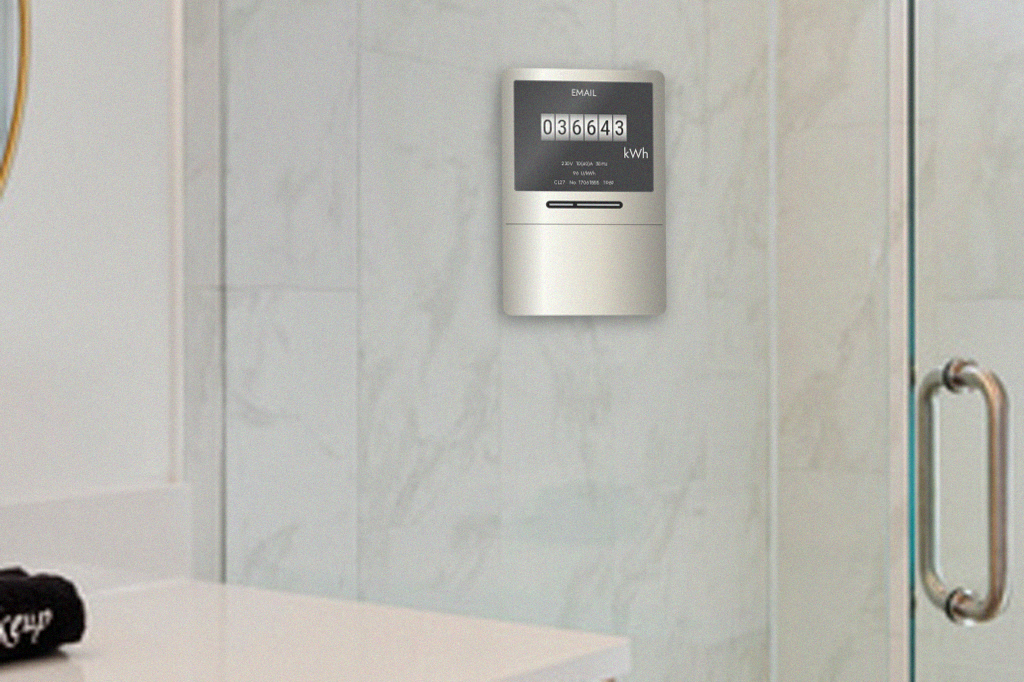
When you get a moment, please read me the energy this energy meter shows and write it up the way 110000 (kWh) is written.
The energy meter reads 36643 (kWh)
